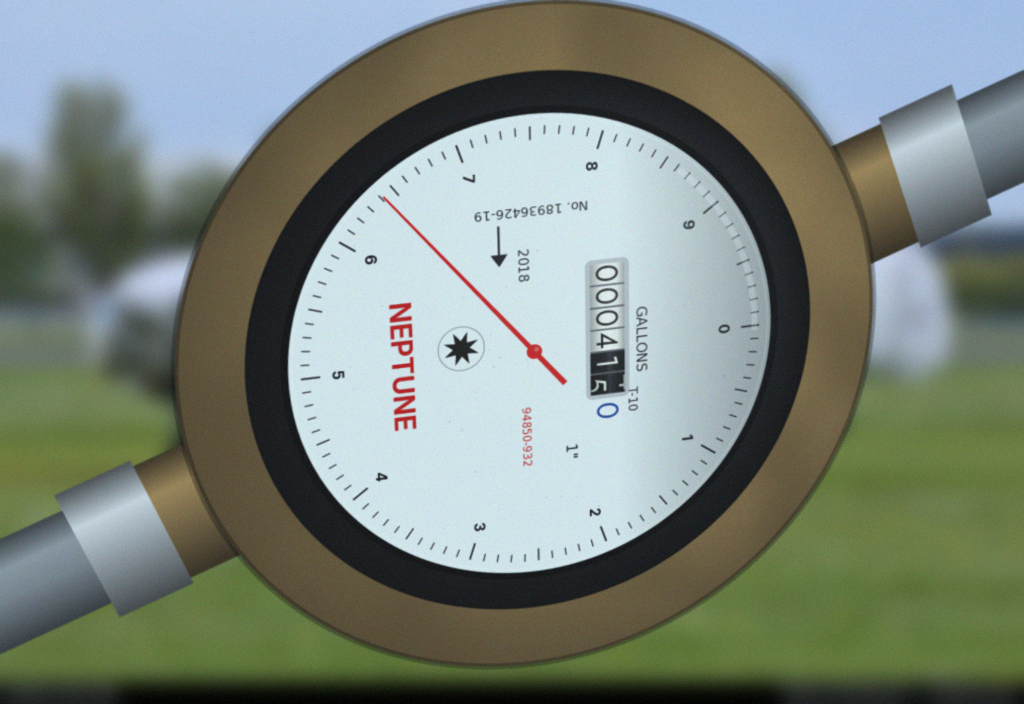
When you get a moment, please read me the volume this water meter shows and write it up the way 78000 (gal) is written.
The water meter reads 4146.4 (gal)
